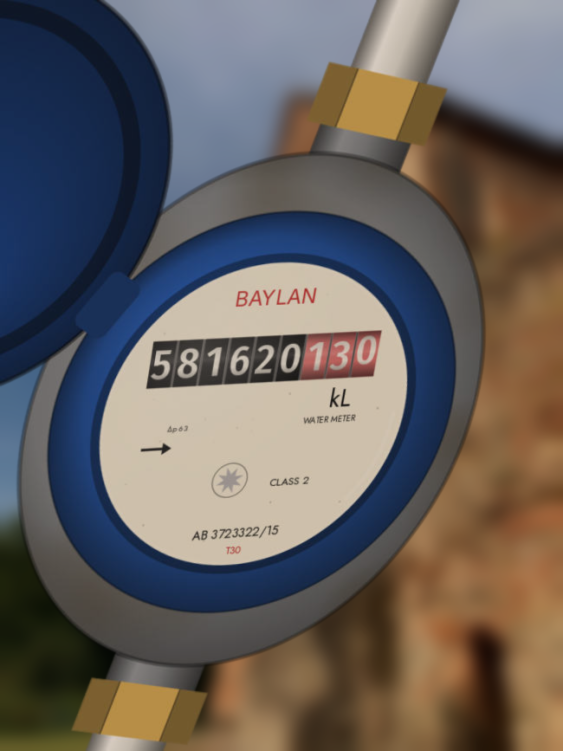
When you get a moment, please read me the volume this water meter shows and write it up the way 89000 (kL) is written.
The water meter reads 581620.130 (kL)
